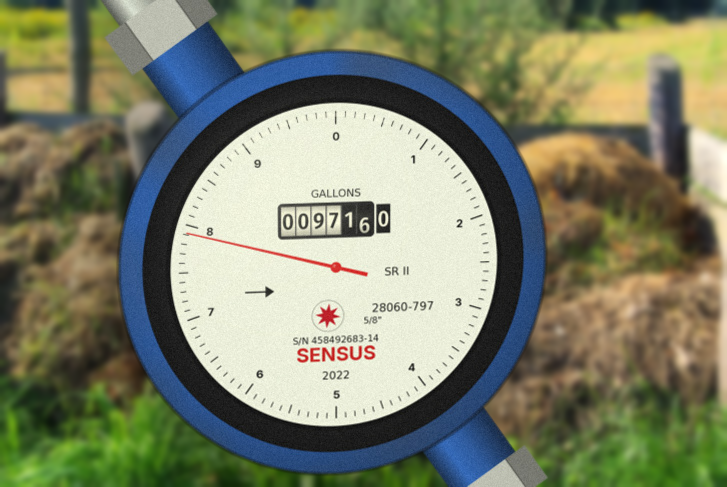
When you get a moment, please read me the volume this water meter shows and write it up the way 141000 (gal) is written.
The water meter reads 97157.9 (gal)
